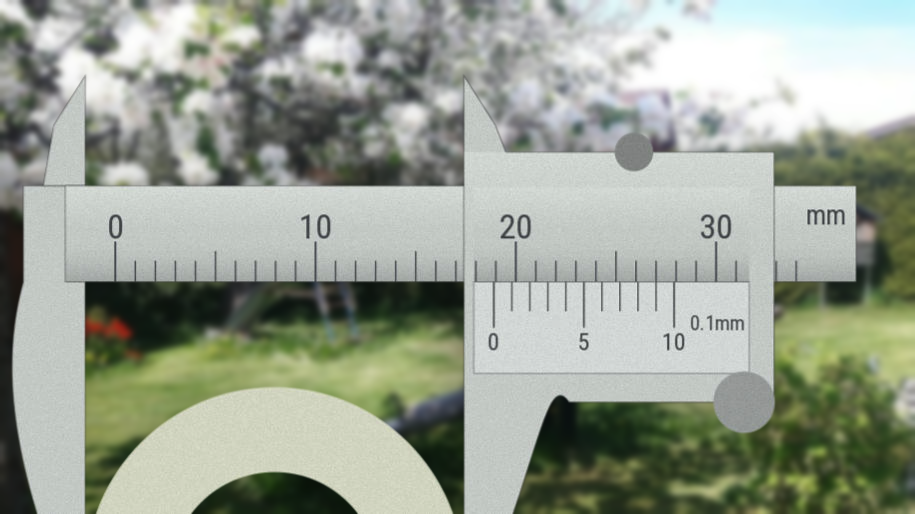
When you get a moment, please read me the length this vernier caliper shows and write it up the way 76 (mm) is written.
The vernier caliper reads 18.9 (mm)
